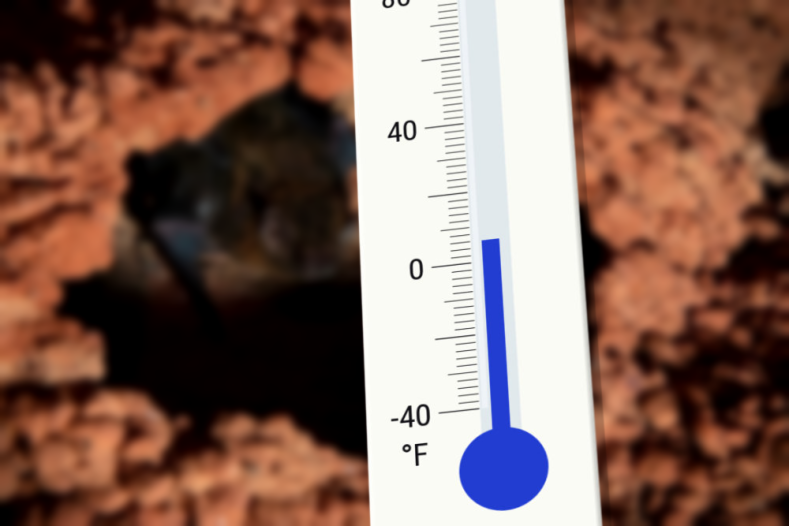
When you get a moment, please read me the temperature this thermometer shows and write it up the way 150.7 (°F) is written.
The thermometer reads 6 (°F)
